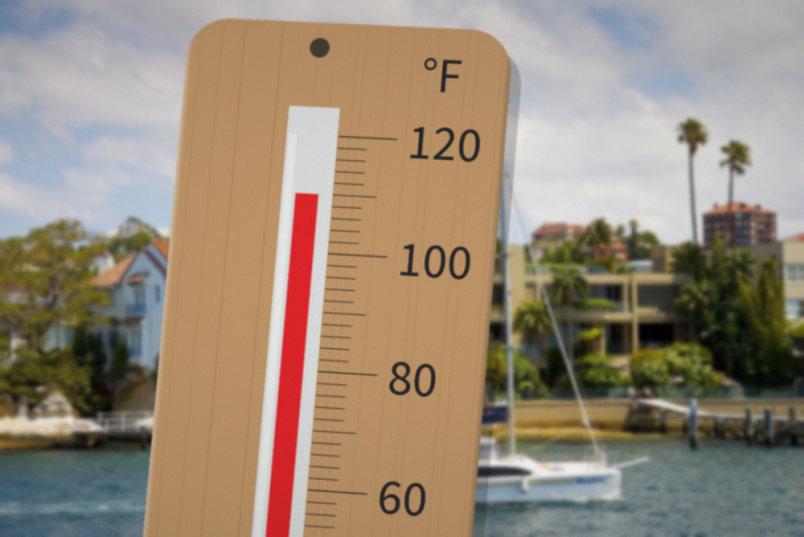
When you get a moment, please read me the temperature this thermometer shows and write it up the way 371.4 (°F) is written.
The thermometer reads 110 (°F)
